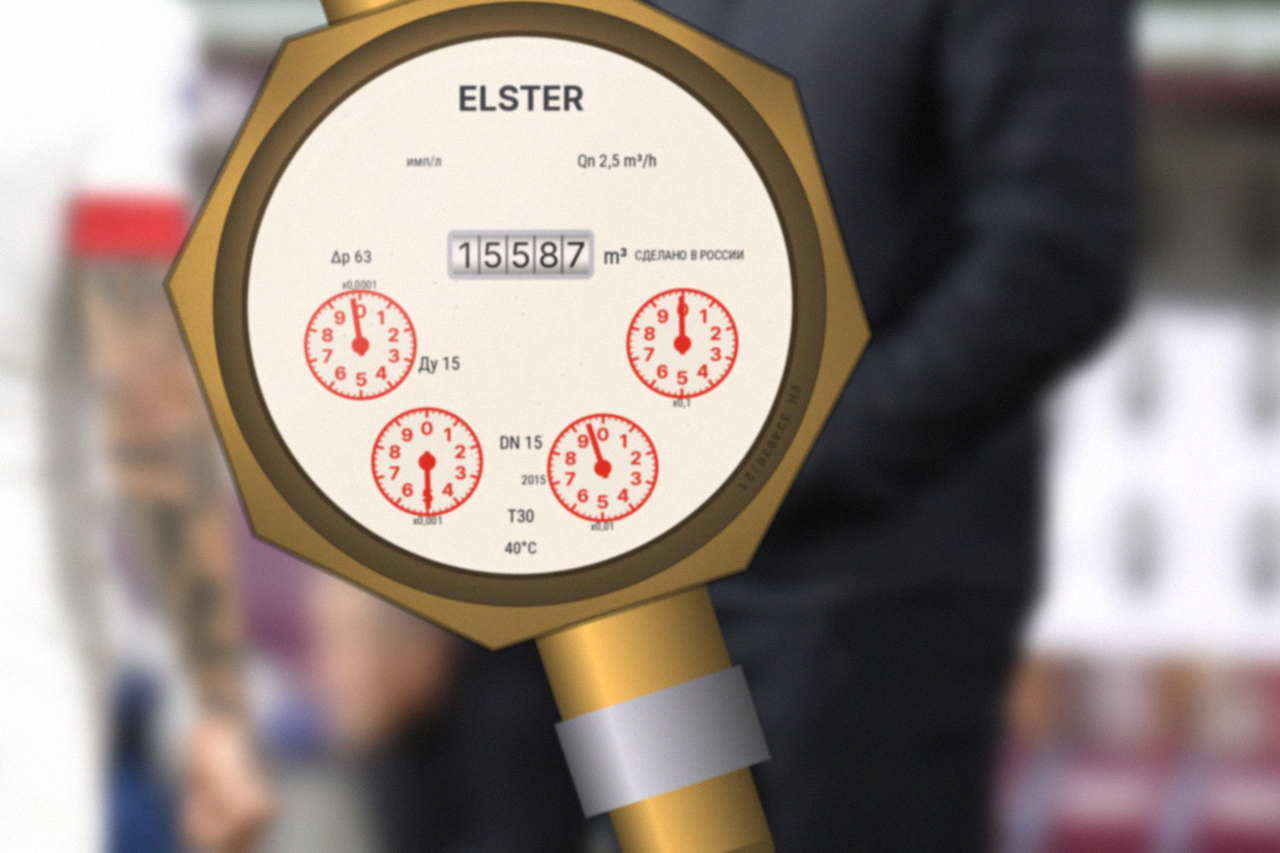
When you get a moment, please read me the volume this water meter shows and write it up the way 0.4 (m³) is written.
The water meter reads 15586.9949 (m³)
